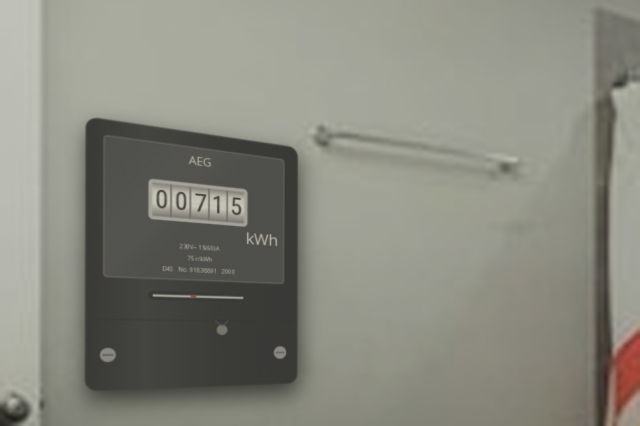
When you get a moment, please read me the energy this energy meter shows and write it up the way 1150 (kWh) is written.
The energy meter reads 715 (kWh)
